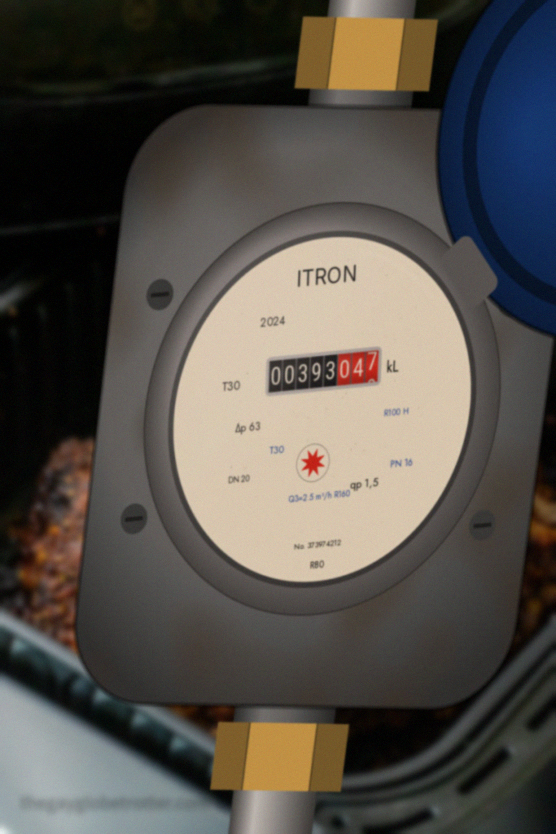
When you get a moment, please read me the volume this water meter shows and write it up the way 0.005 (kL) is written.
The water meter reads 393.047 (kL)
